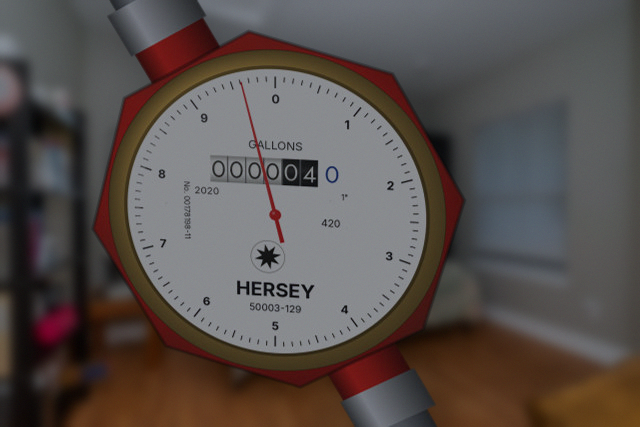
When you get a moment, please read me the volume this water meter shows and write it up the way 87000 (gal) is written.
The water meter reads 39.6 (gal)
